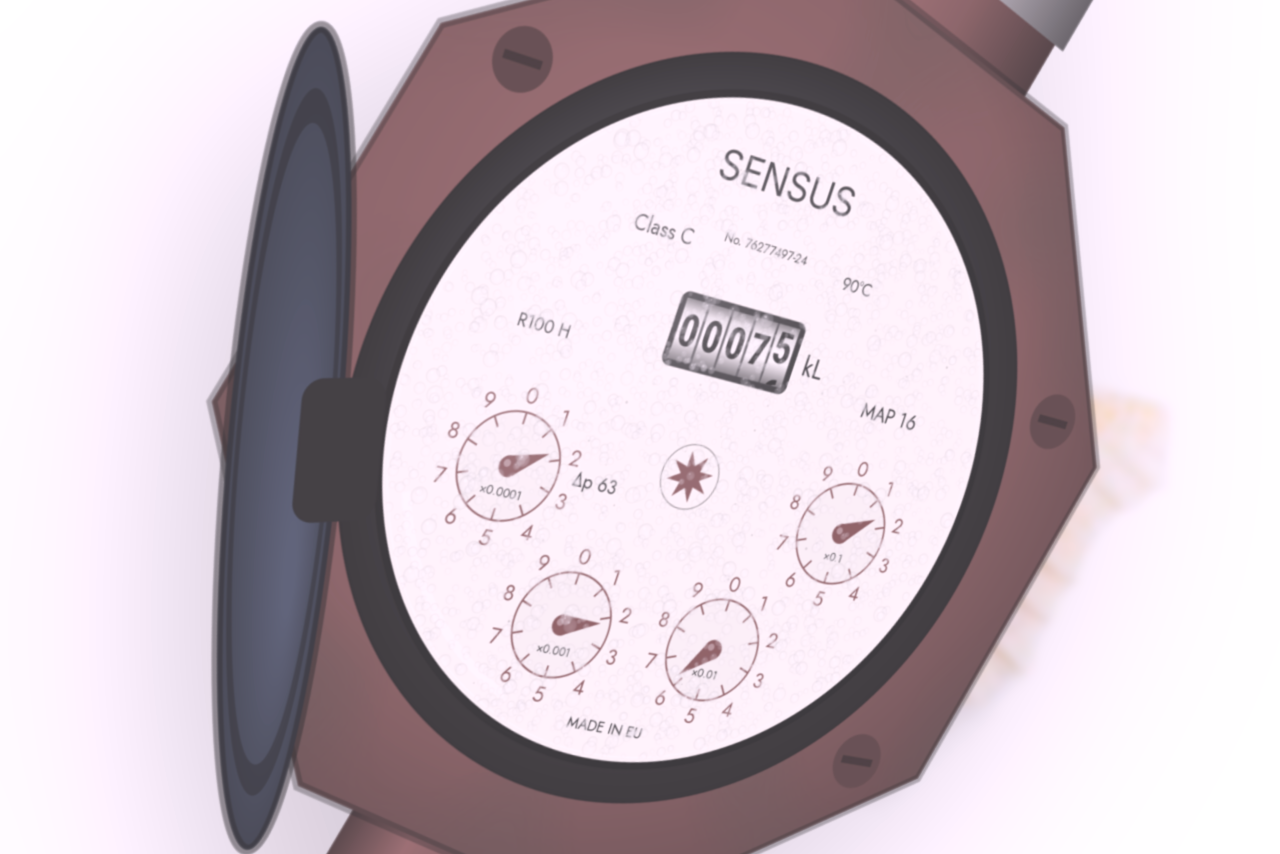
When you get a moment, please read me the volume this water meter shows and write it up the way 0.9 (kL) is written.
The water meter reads 75.1621 (kL)
